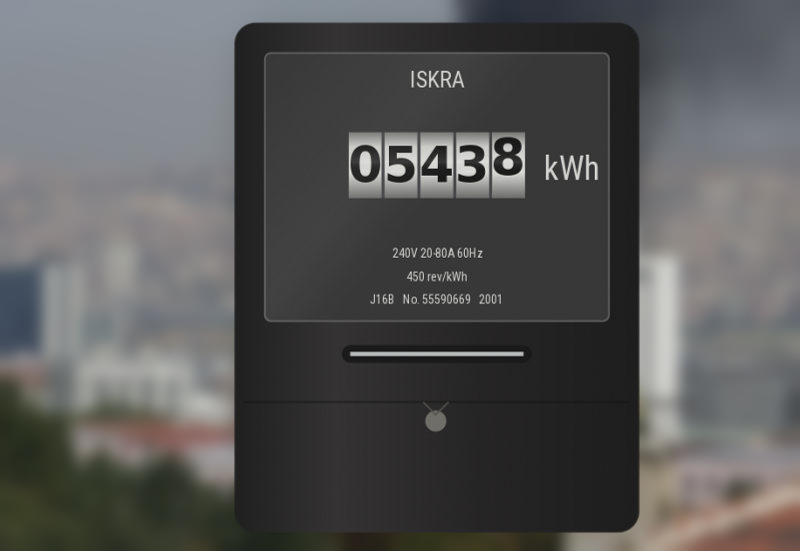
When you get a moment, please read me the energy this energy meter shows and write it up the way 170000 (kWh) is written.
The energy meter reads 5438 (kWh)
